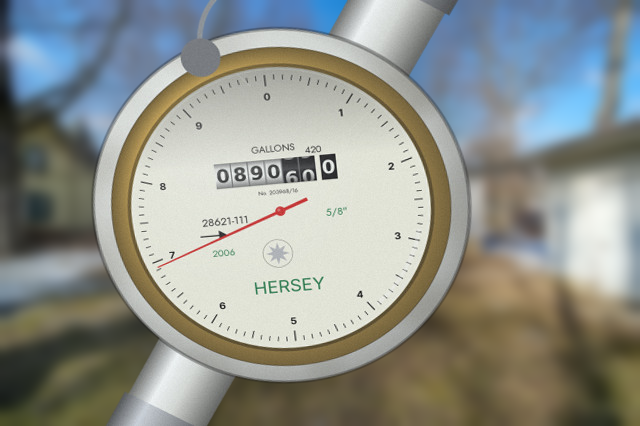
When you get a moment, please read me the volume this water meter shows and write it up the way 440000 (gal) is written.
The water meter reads 890596.9 (gal)
